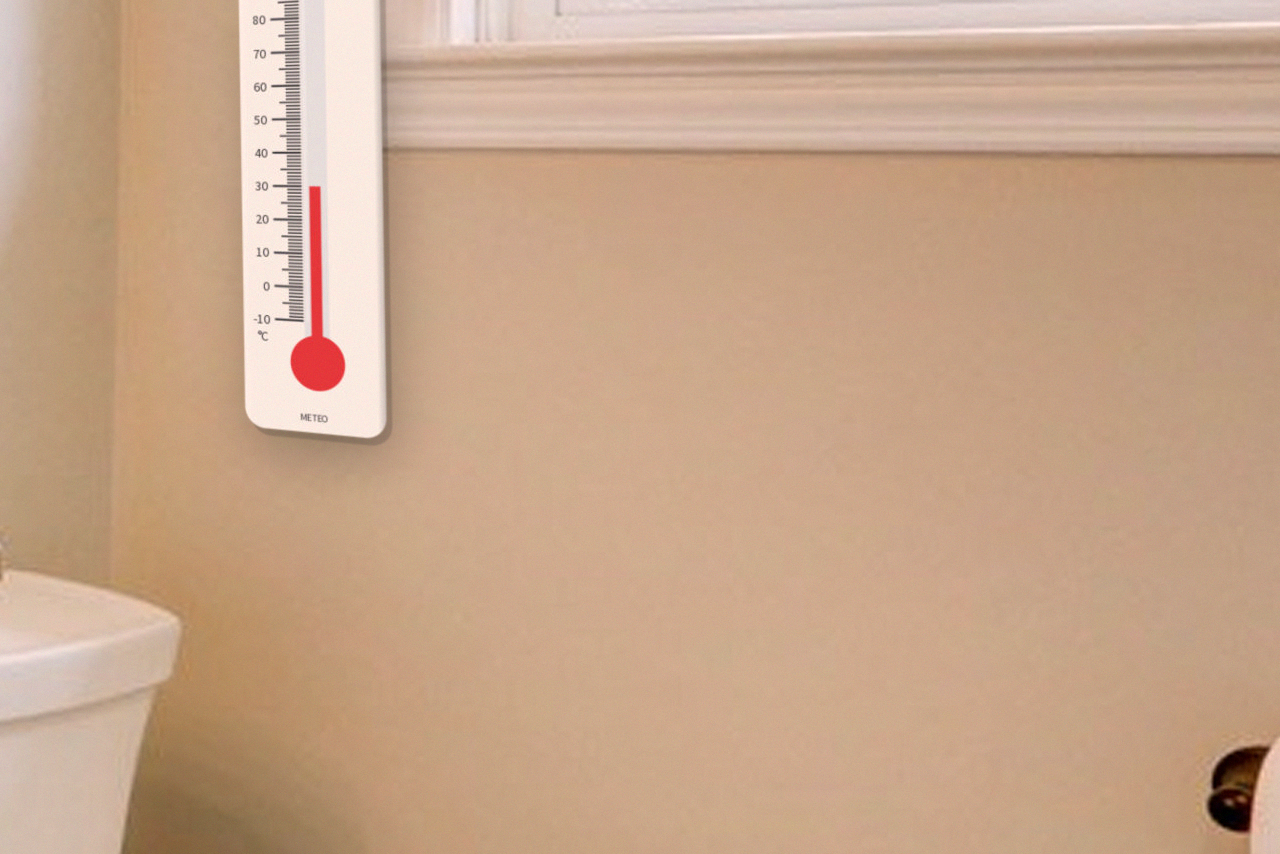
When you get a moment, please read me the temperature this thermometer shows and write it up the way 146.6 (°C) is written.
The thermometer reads 30 (°C)
